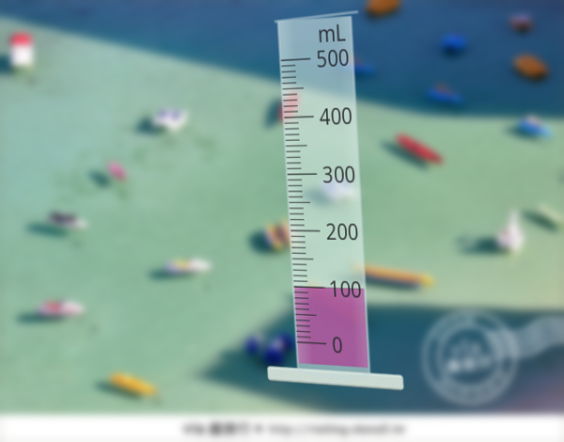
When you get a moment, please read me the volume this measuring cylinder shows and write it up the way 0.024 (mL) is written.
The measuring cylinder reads 100 (mL)
